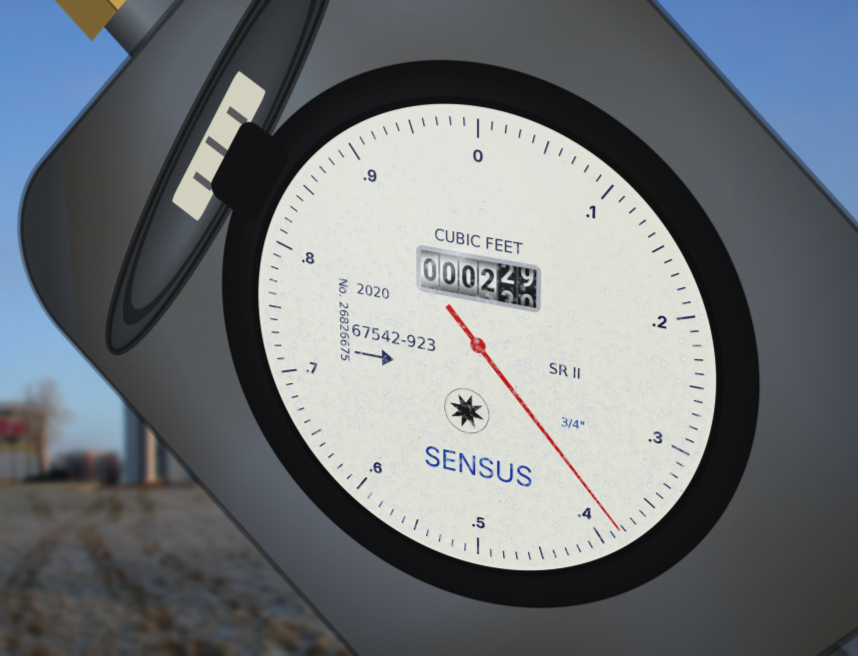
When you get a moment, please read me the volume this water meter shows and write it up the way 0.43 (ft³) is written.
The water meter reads 229.38 (ft³)
